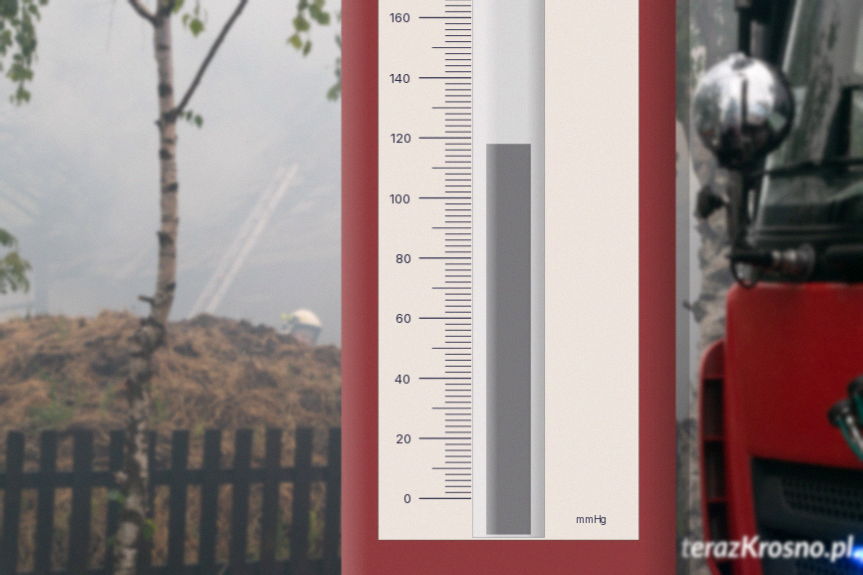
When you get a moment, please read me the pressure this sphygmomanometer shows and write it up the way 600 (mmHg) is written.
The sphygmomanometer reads 118 (mmHg)
